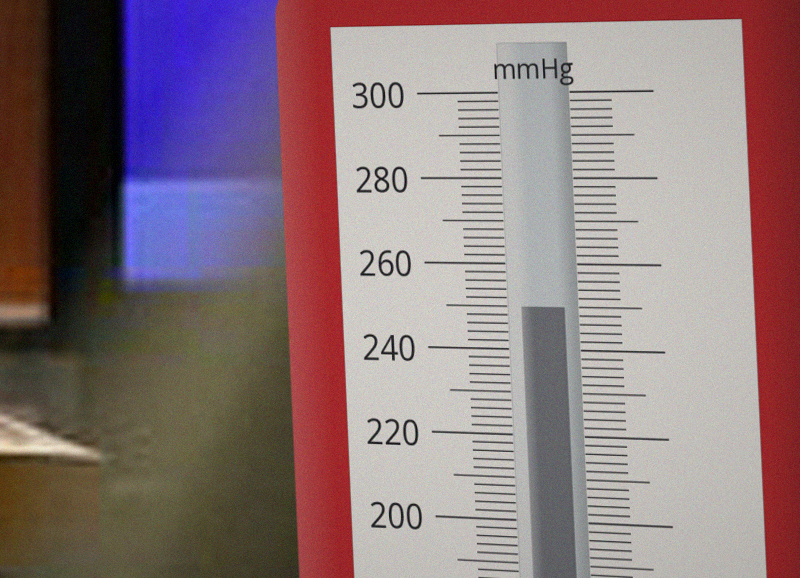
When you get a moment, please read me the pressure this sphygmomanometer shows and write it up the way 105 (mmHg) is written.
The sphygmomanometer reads 250 (mmHg)
